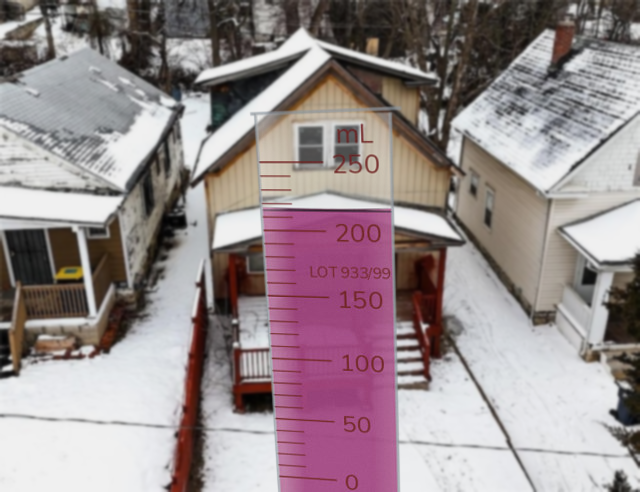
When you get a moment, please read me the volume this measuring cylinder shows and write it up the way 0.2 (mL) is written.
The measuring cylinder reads 215 (mL)
